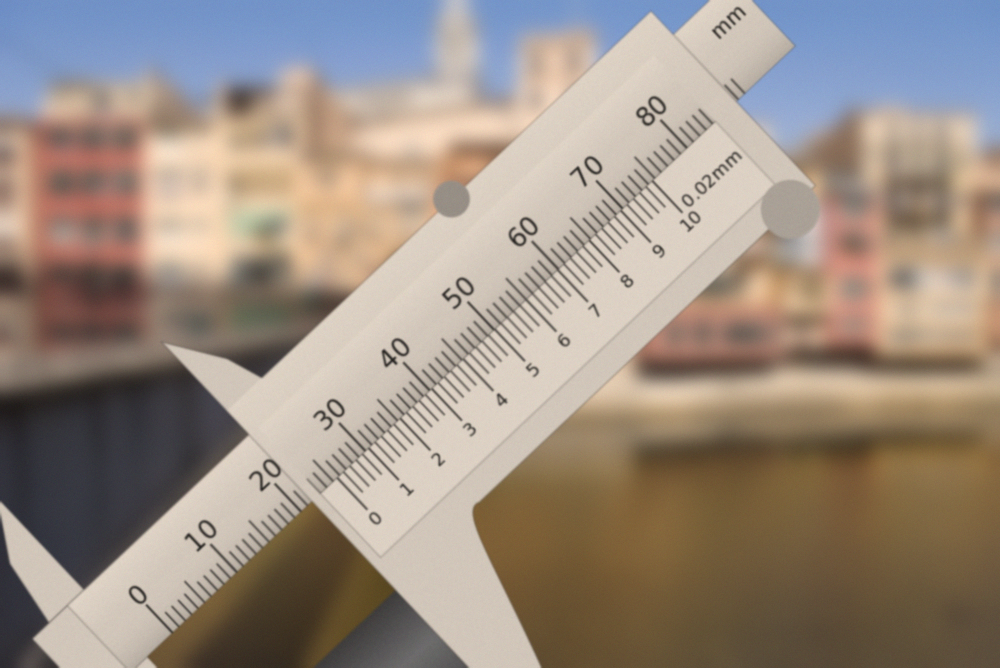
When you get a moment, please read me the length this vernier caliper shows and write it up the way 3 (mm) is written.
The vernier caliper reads 25.6 (mm)
